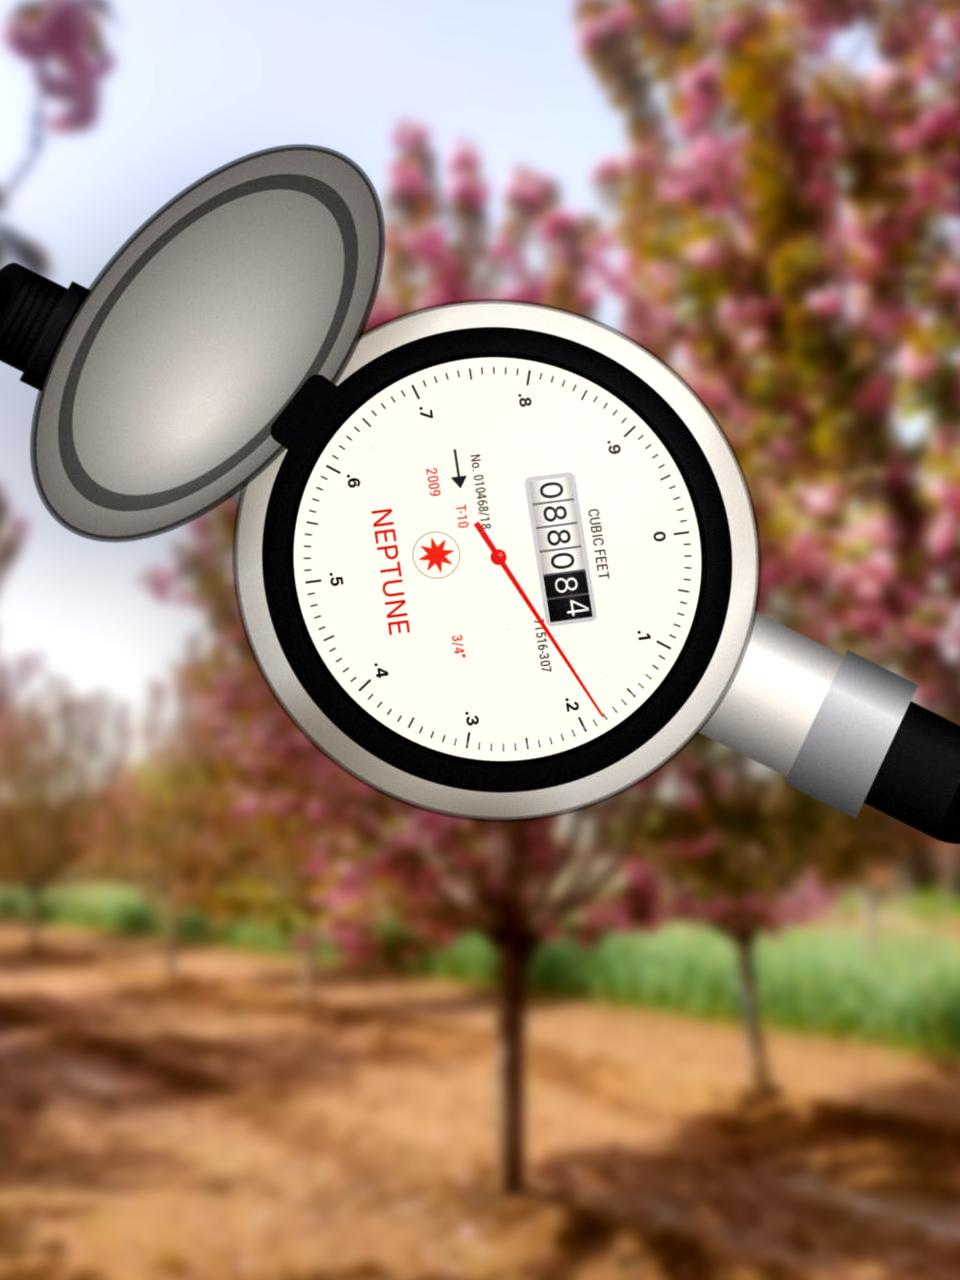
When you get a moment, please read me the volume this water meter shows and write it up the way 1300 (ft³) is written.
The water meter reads 88084.18 (ft³)
